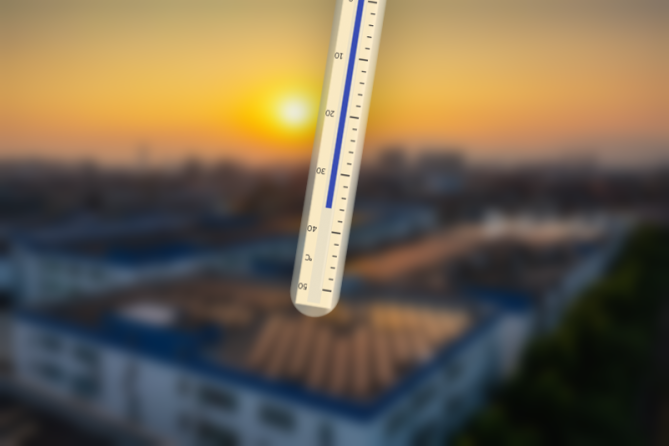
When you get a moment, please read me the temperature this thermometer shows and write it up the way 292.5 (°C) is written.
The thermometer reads 36 (°C)
